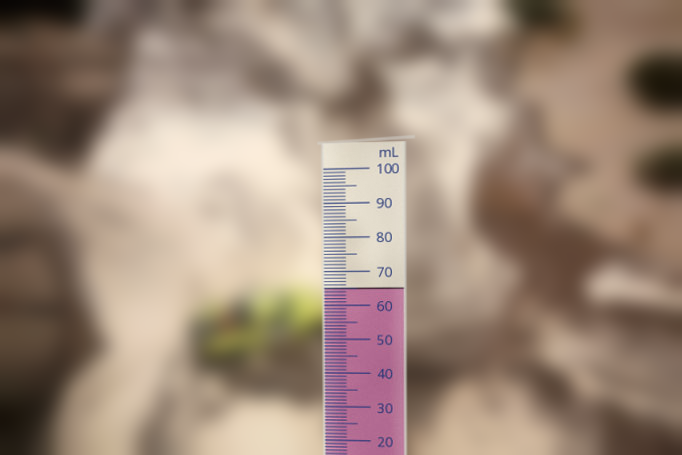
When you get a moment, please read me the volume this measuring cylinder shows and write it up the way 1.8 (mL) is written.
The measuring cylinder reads 65 (mL)
